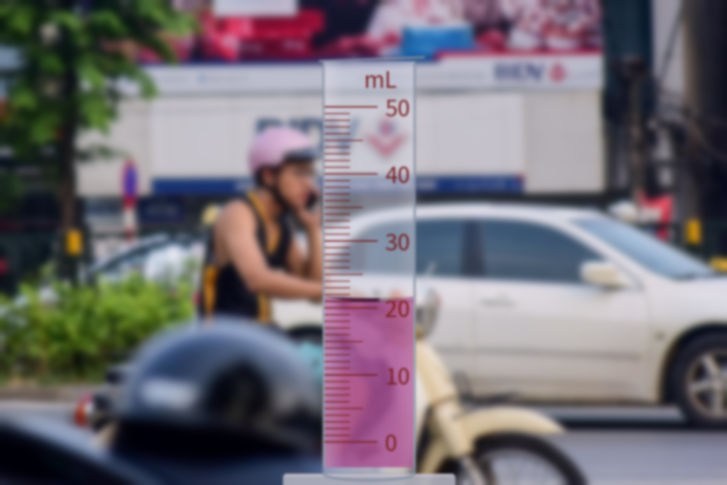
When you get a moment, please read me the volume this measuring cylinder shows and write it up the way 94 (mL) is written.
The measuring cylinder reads 21 (mL)
